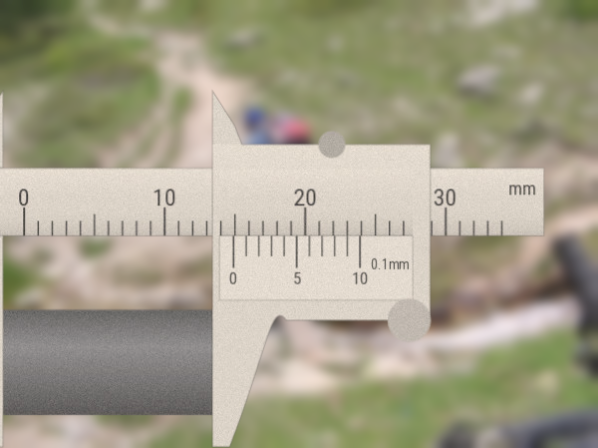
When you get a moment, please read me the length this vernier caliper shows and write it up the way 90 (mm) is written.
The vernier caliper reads 14.9 (mm)
